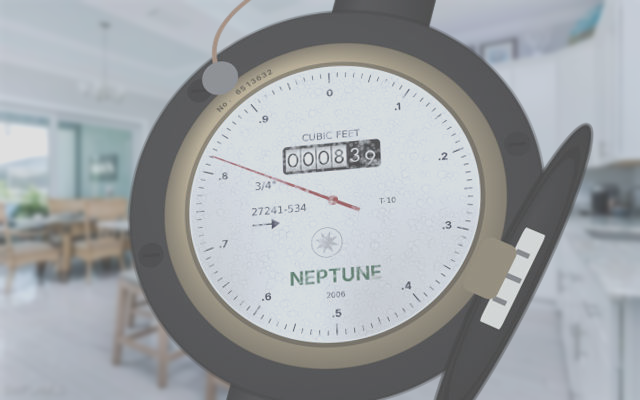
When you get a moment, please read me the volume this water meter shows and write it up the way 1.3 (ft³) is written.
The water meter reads 838.82 (ft³)
